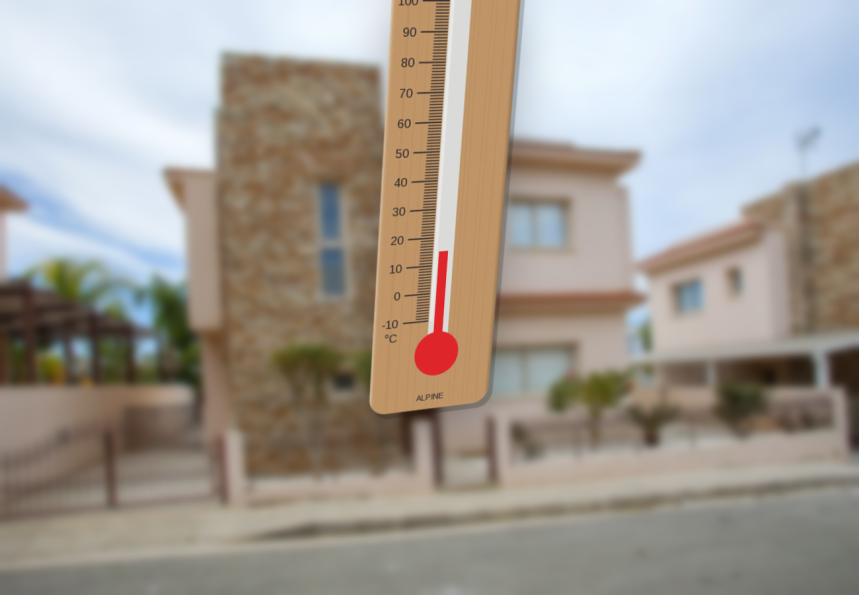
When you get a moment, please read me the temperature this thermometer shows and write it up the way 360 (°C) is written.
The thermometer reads 15 (°C)
